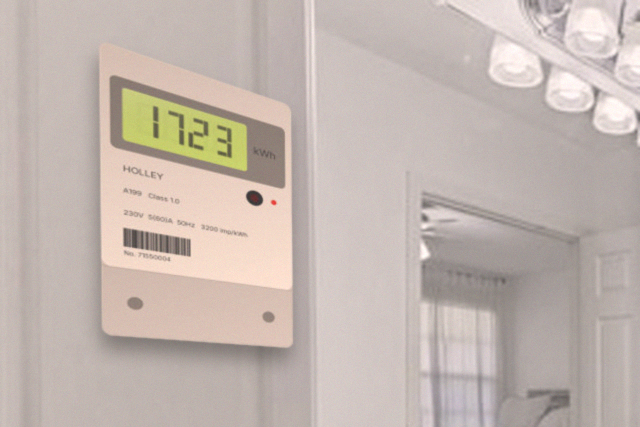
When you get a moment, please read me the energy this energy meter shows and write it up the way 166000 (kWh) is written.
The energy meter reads 1723 (kWh)
